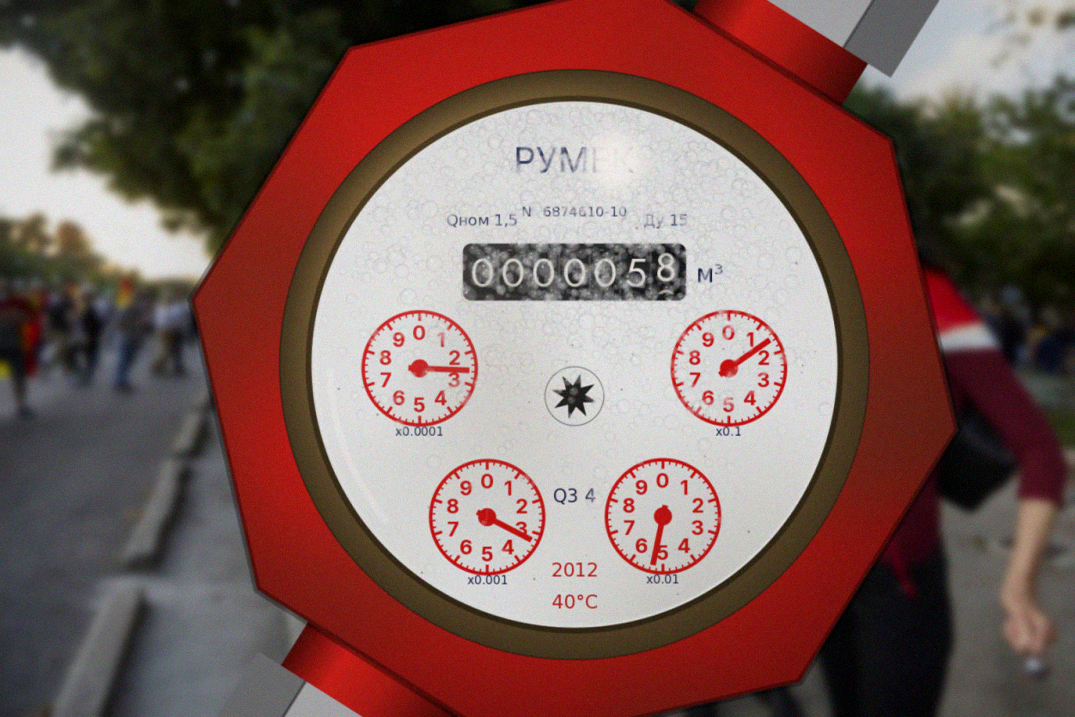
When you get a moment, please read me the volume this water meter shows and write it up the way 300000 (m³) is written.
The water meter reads 58.1532 (m³)
